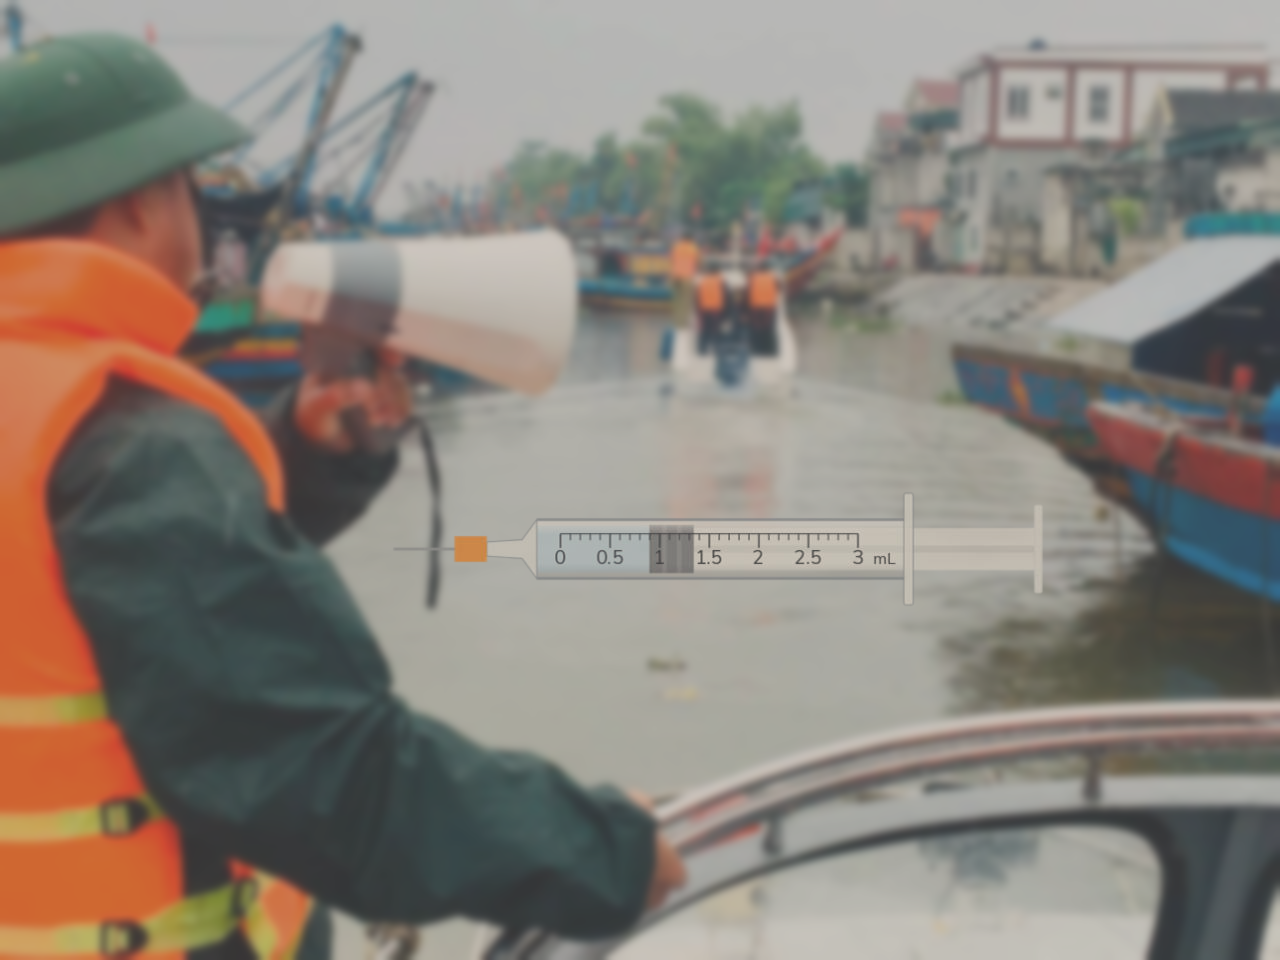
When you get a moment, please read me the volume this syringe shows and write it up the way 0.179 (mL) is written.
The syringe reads 0.9 (mL)
